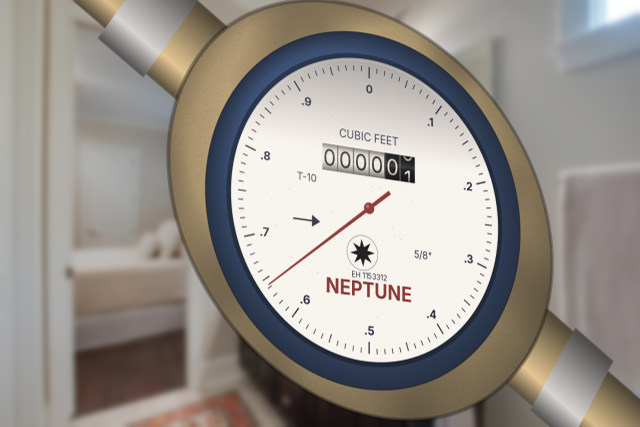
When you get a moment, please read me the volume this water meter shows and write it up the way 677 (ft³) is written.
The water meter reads 0.64 (ft³)
